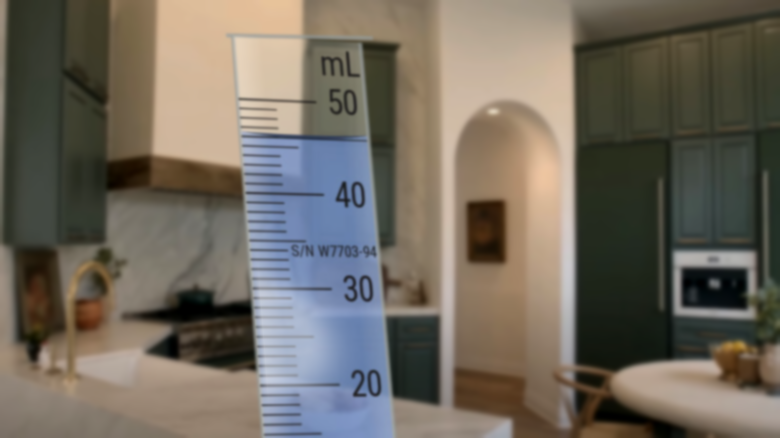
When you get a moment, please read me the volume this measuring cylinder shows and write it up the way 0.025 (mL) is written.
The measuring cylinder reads 46 (mL)
